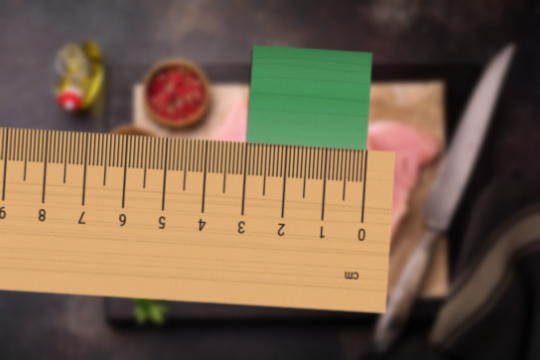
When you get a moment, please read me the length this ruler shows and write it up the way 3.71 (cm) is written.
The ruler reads 3 (cm)
